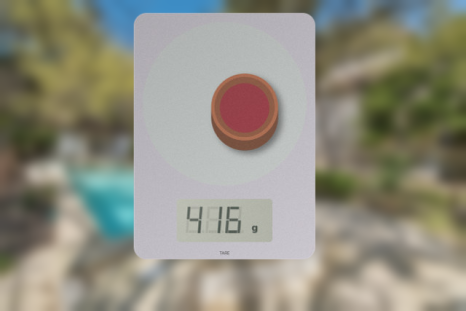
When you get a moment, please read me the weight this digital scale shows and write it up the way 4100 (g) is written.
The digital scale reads 416 (g)
